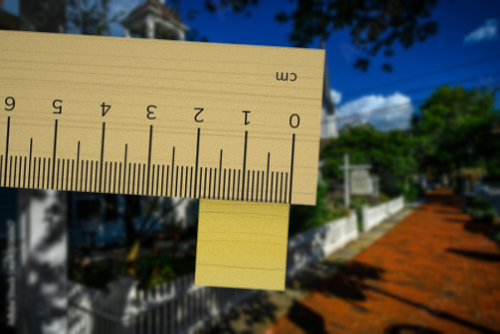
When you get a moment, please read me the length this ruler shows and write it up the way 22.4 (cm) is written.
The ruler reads 1.9 (cm)
